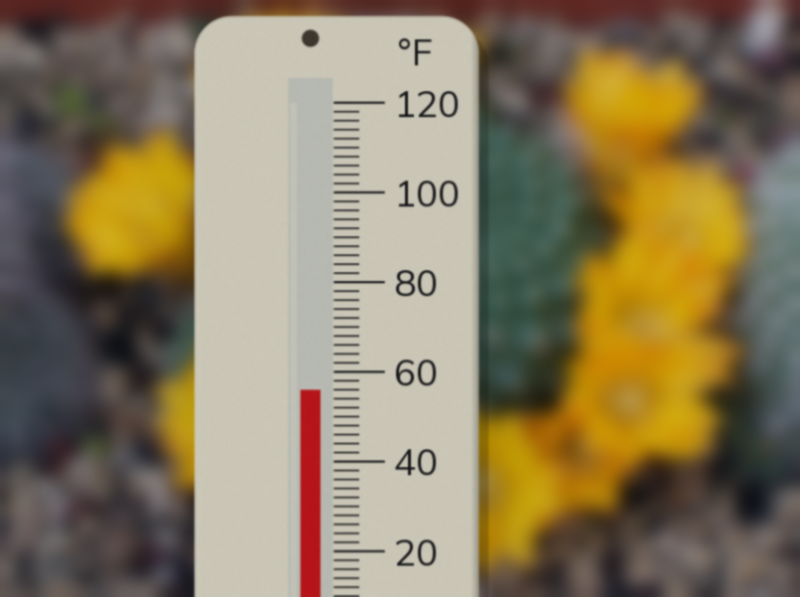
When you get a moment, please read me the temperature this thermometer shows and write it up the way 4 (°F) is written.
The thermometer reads 56 (°F)
